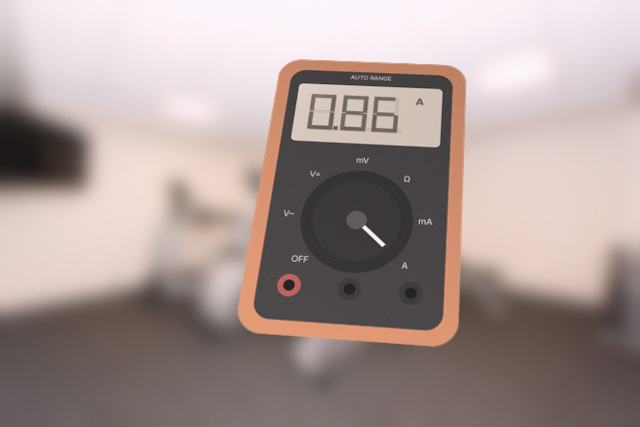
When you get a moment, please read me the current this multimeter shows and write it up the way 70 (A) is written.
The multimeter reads 0.86 (A)
